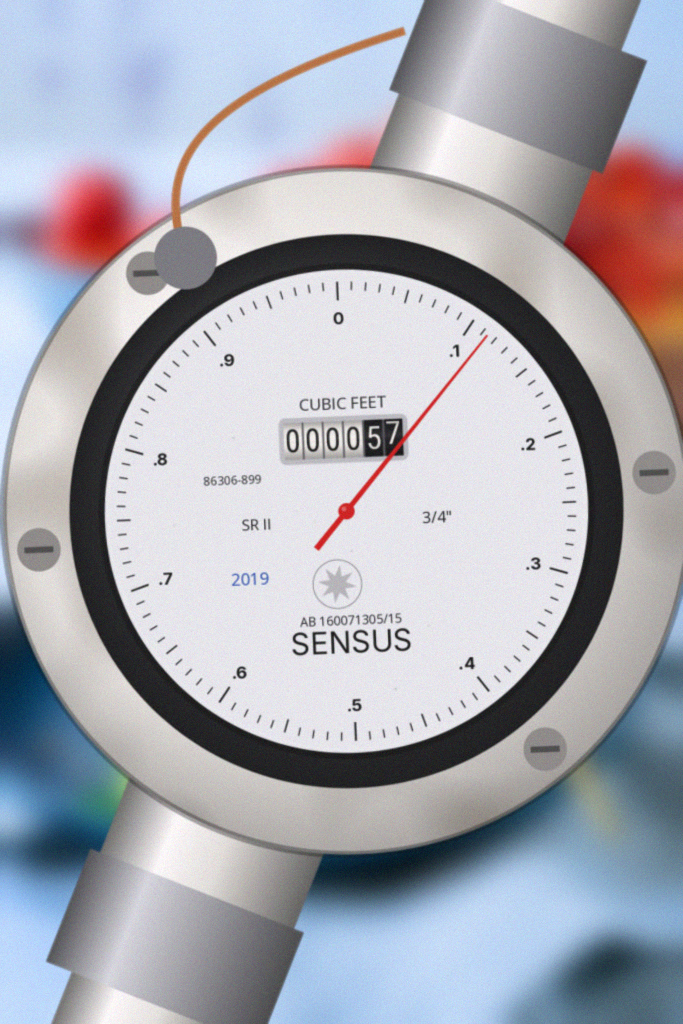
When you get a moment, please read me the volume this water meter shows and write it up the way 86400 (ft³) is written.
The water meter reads 57.11 (ft³)
